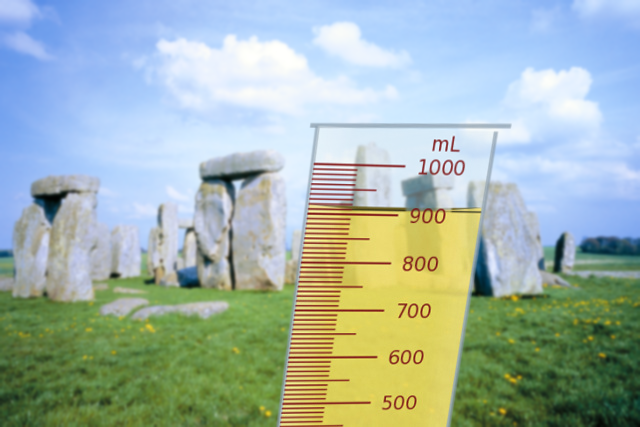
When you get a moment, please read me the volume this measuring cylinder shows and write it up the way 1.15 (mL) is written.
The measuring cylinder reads 910 (mL)
